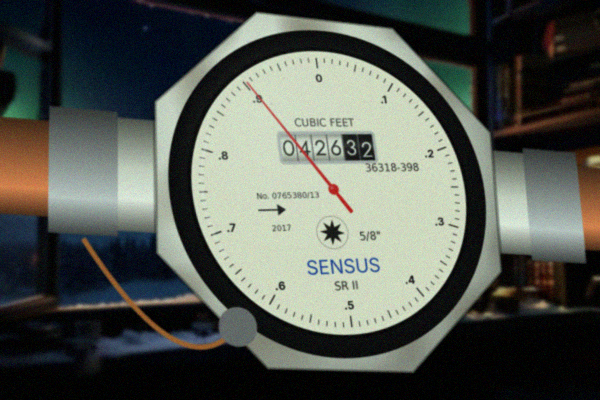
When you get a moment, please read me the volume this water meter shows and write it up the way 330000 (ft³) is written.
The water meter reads 42631.90 (ft³)
